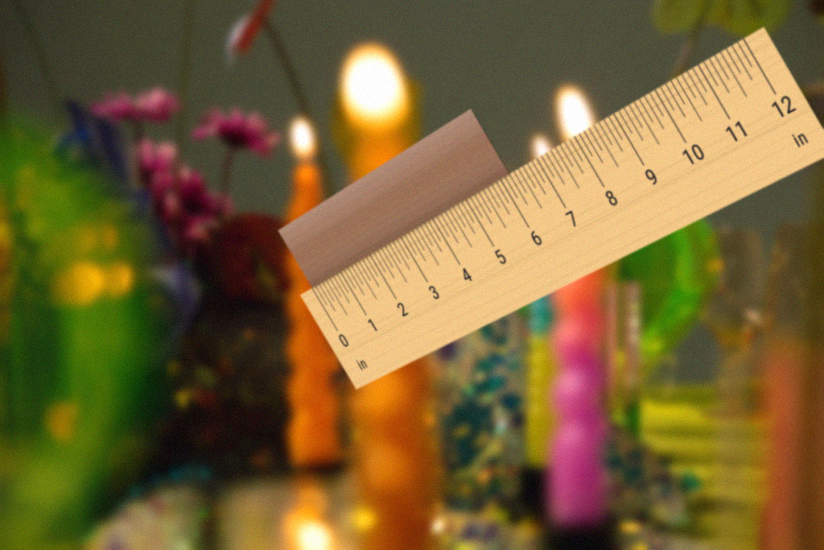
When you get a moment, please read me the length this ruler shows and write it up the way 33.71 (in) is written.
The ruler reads 6.25 (in)
